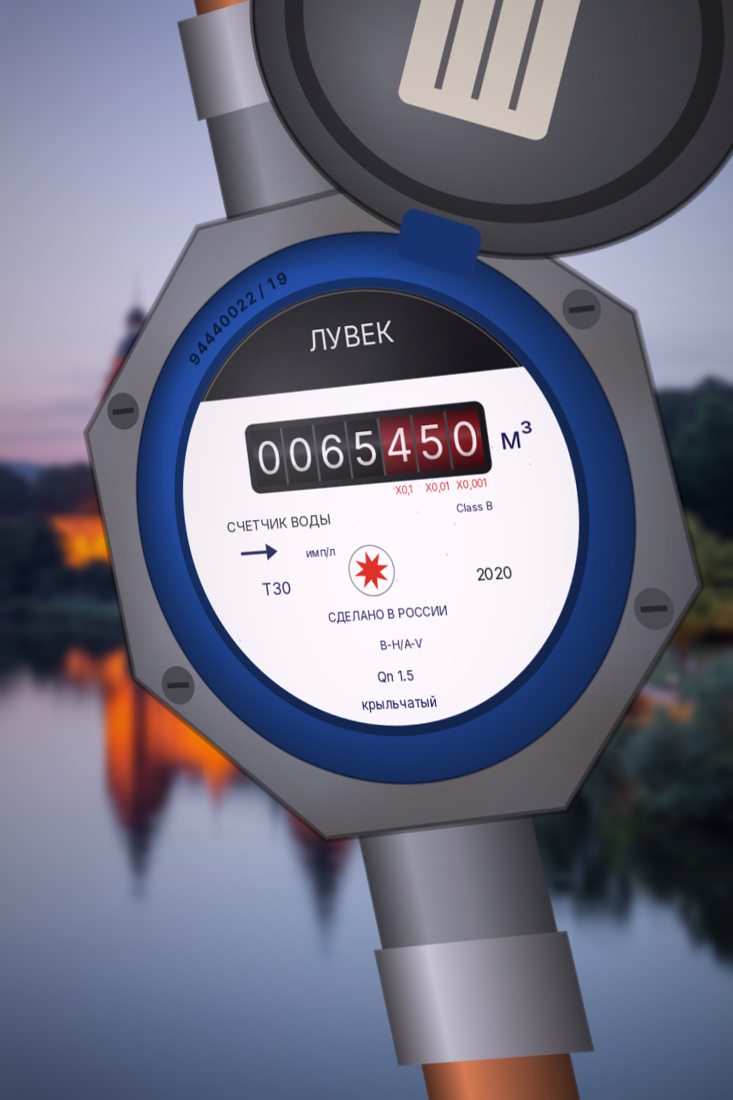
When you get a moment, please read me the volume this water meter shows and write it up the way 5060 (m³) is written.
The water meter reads 65.450 (m³)
